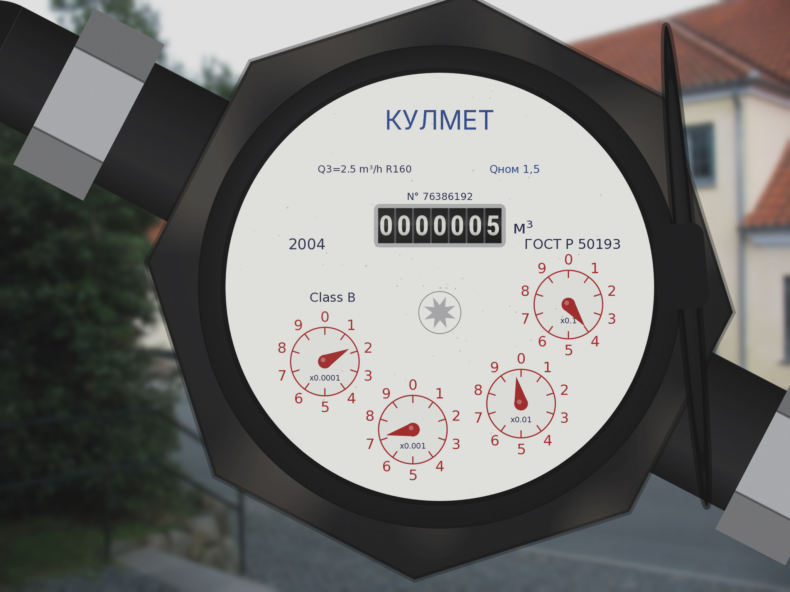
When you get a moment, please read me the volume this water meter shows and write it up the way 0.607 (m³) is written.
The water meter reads 5.3971 (m³)
